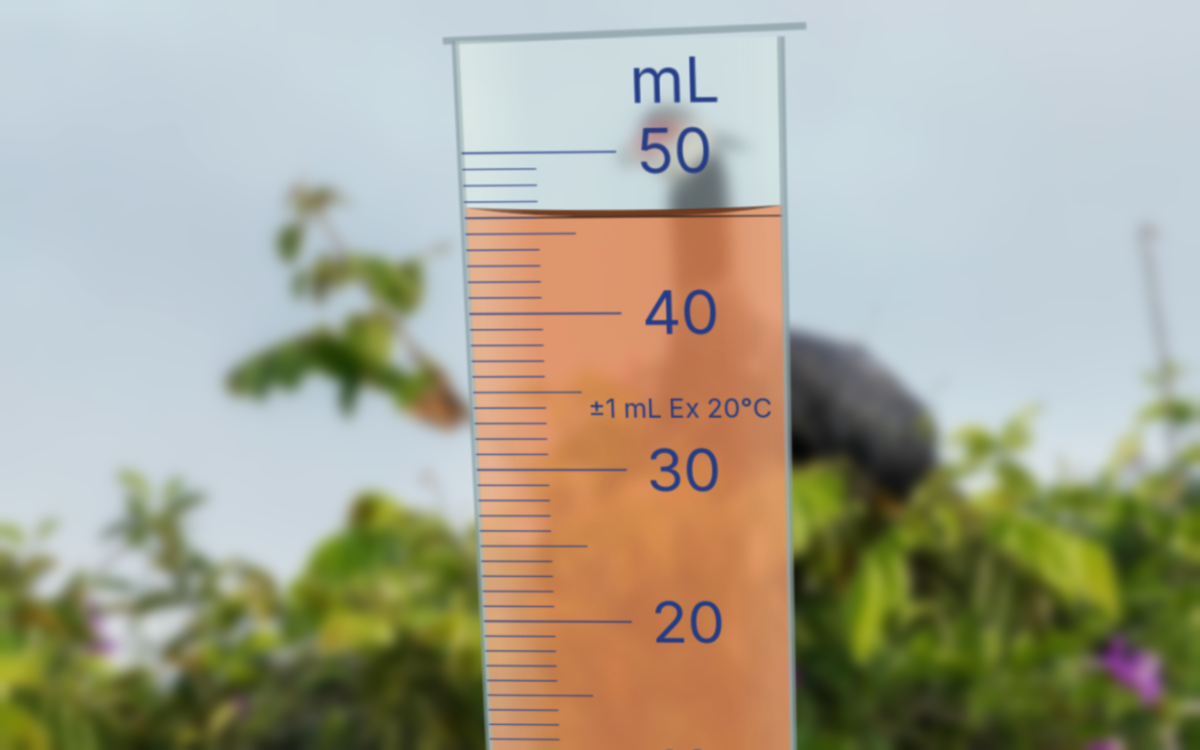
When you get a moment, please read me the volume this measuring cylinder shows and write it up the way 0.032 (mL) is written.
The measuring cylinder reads 46 (mL)
